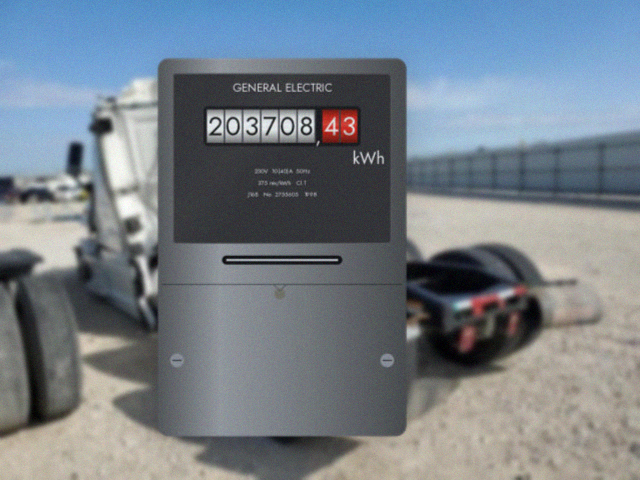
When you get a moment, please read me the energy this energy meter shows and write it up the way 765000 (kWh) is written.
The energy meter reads 203708.43 (kWh)
